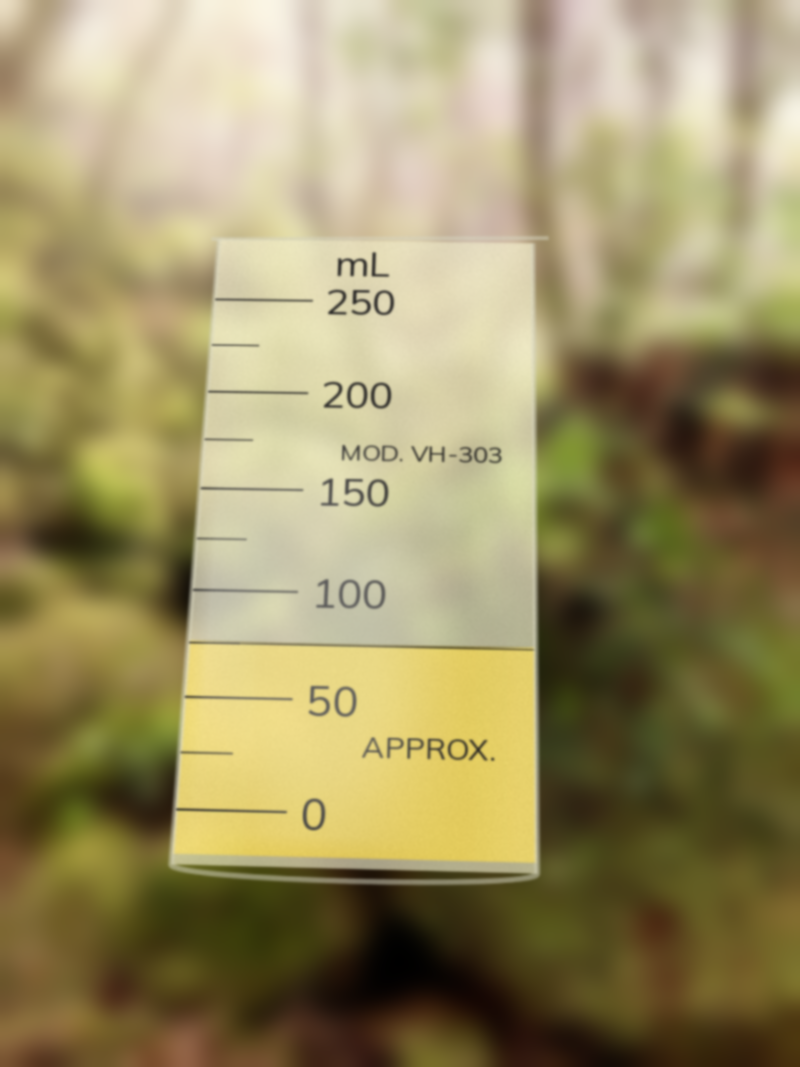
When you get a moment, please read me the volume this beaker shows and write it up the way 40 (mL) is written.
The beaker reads 75 (mL)
